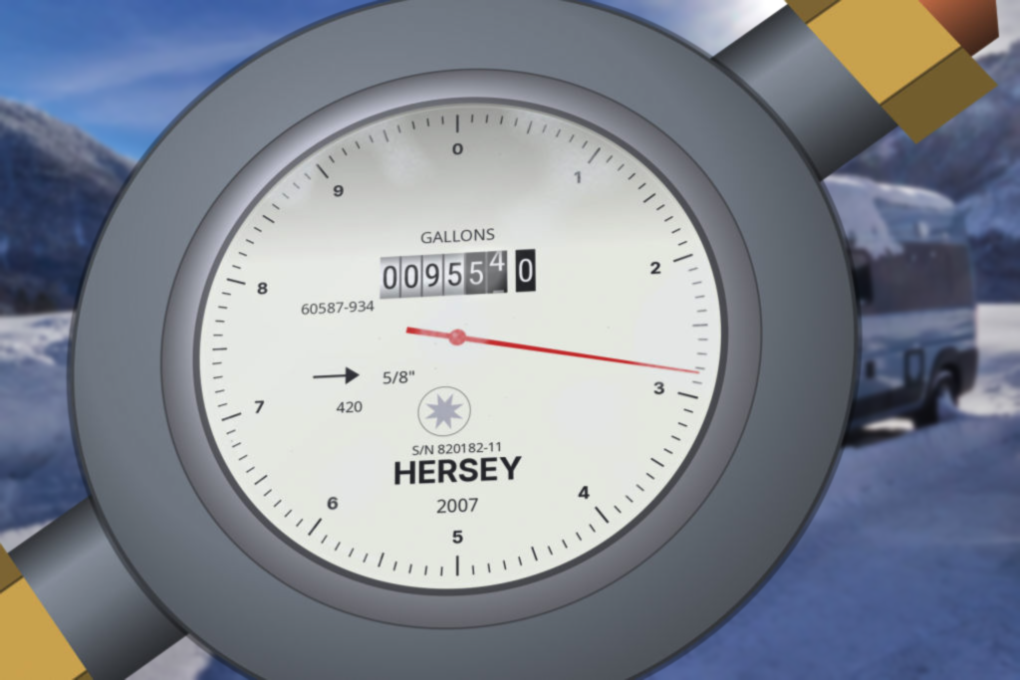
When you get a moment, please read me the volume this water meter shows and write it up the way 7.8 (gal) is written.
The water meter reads 95542.8 (gal)
